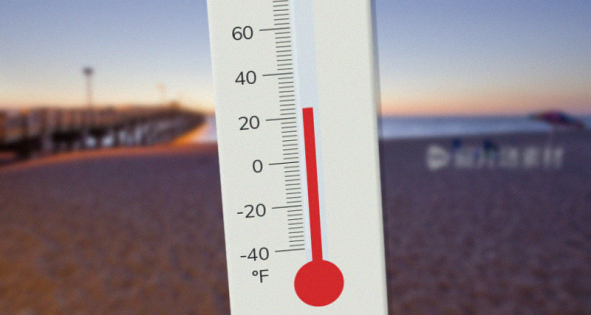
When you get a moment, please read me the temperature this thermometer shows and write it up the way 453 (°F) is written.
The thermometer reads 24 (°F)
